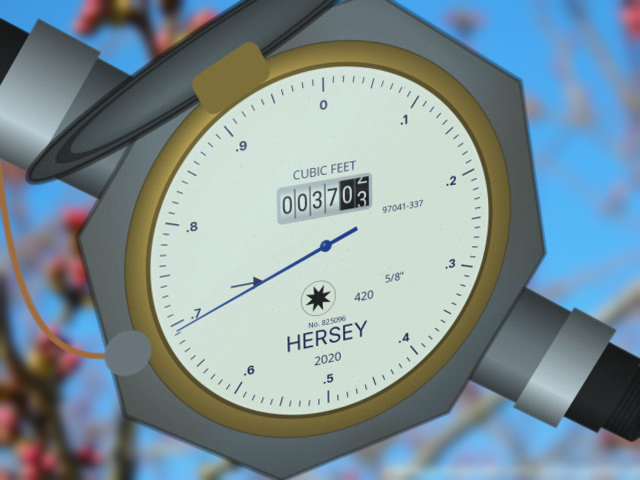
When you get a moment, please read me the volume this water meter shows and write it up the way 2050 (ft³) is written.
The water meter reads 3702.69 (ft³)
